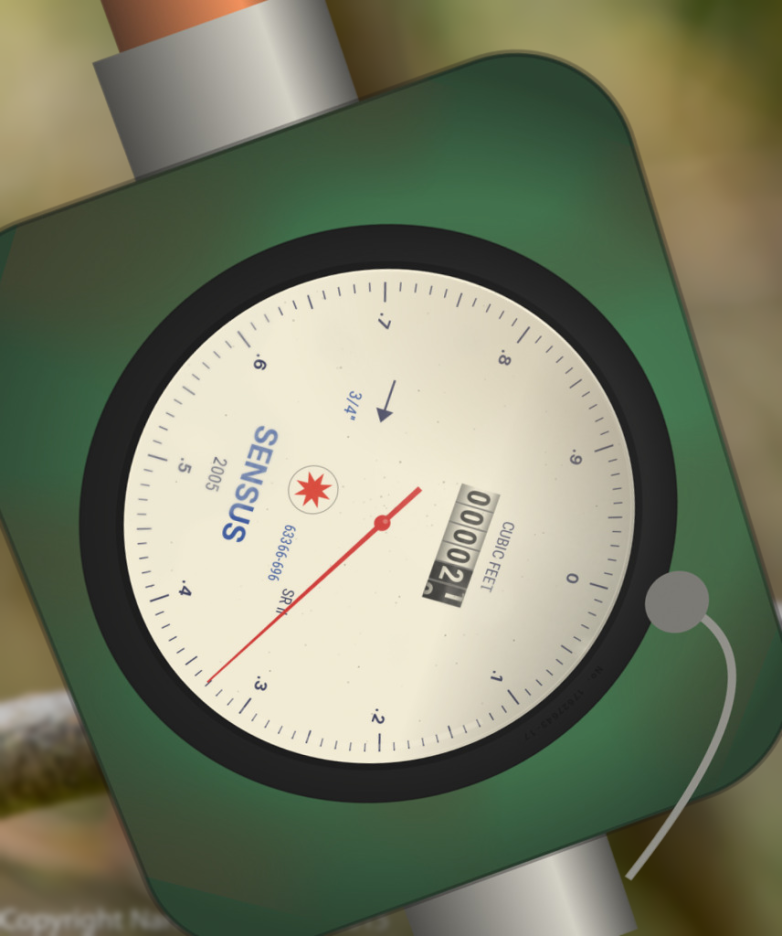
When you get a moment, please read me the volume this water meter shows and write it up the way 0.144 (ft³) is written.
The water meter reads 21.33 (ft³)
